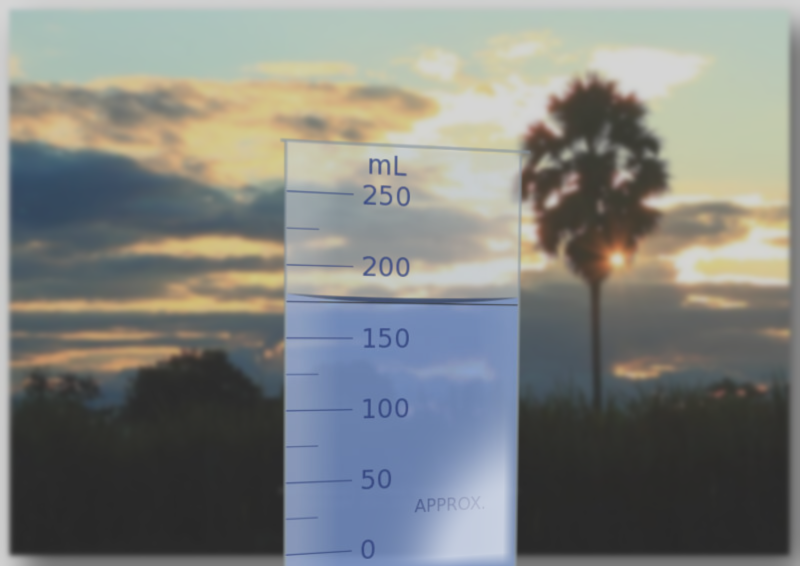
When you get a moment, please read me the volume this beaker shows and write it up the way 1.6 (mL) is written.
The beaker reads 175 (mL)
